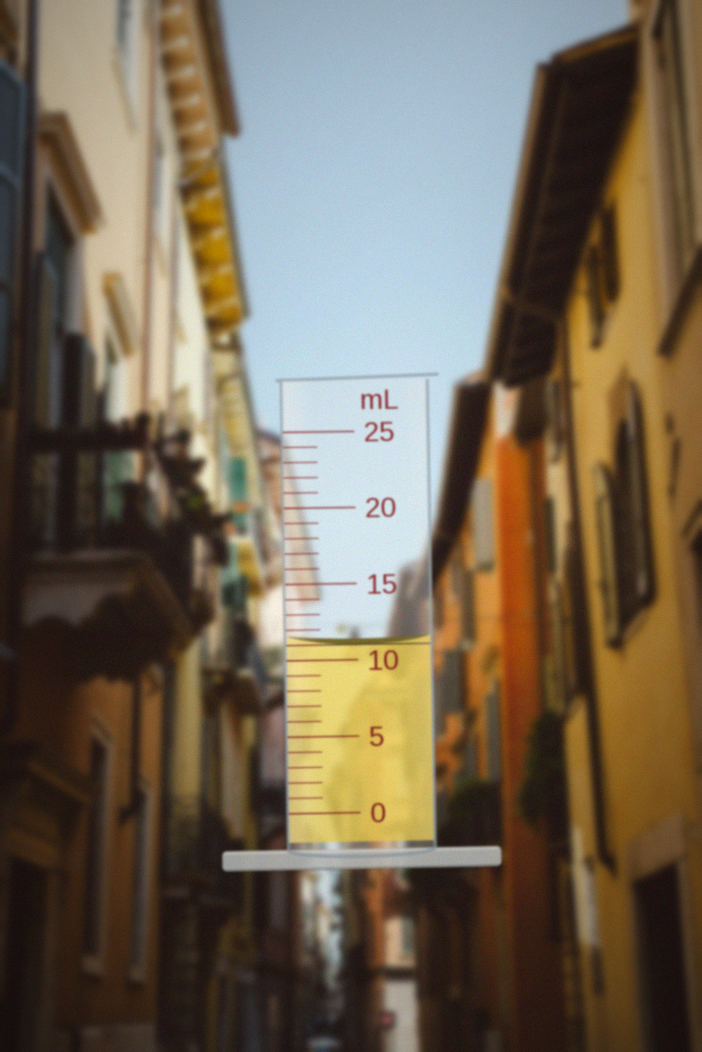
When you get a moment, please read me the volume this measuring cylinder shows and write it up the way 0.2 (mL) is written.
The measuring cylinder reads 11 (mL)
